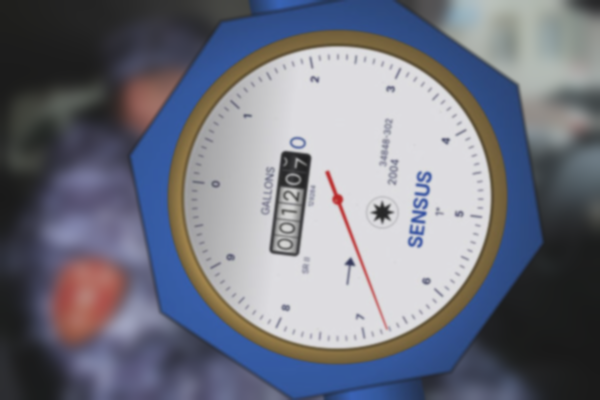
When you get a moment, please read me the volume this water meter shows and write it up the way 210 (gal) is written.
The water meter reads 12066.7 (gal)
